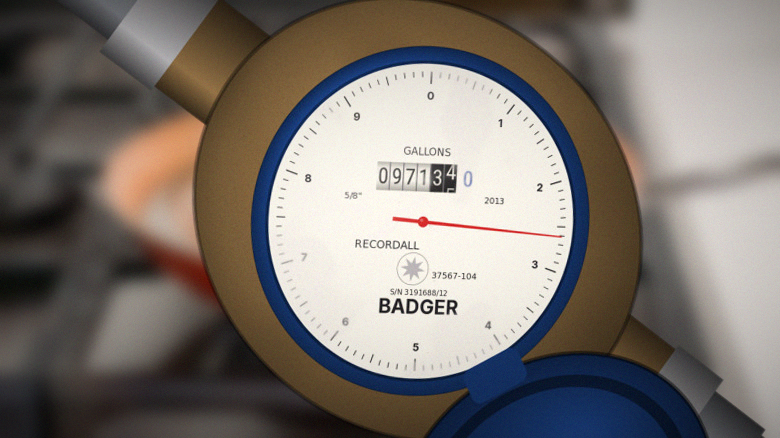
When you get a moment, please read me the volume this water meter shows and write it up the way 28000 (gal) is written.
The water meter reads 971342.6 (gal)
